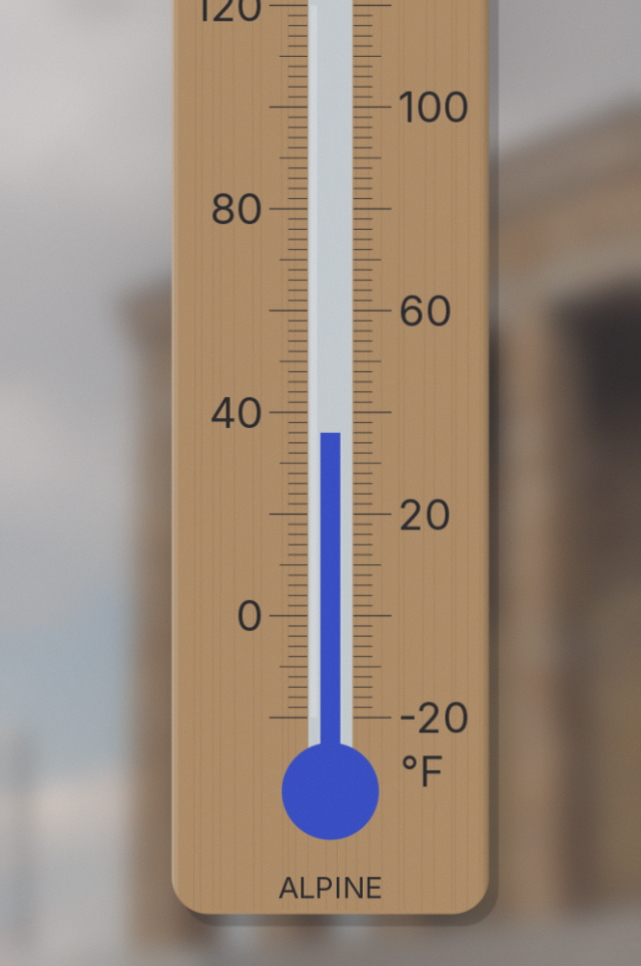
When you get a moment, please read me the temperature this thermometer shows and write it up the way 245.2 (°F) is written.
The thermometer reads 36 (°F)
